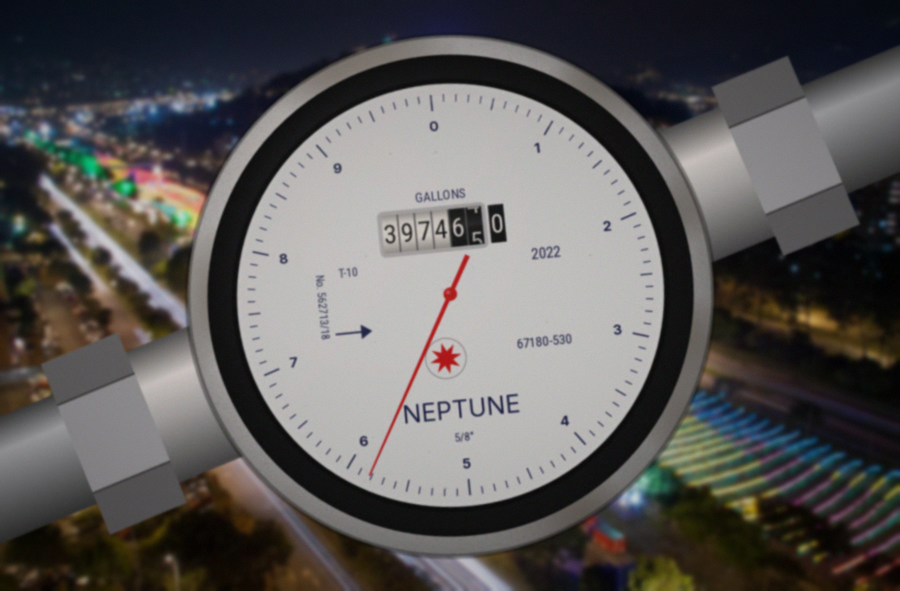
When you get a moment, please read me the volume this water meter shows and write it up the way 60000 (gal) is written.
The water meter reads 3974645.8 (gal)
